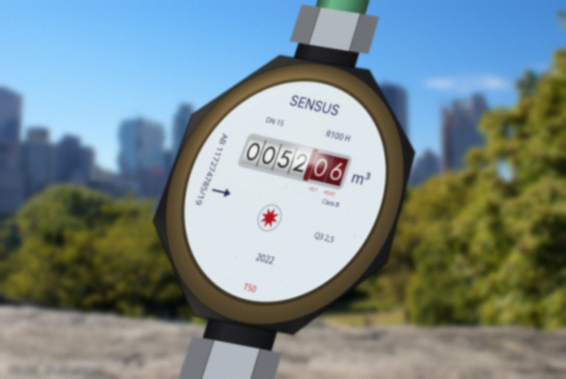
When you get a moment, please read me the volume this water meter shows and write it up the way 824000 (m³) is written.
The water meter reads 52.06 (m³)
